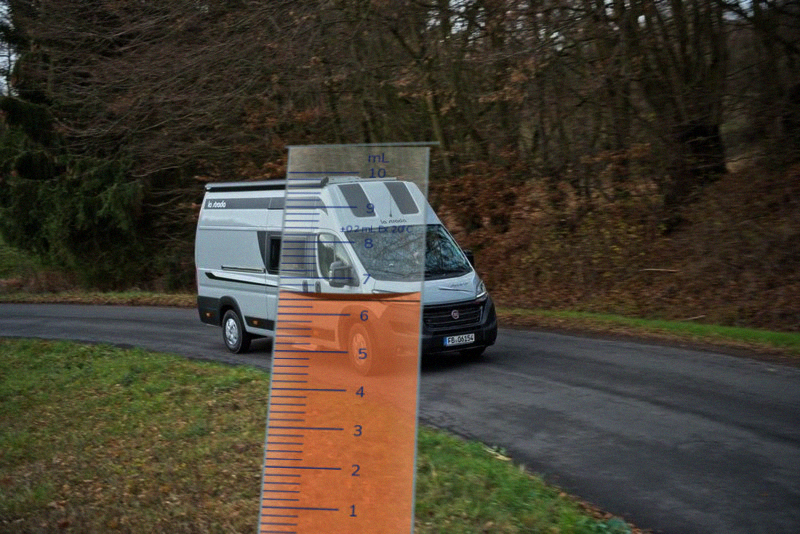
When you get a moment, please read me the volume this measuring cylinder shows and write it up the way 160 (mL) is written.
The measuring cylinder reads 6.4 (mL)
